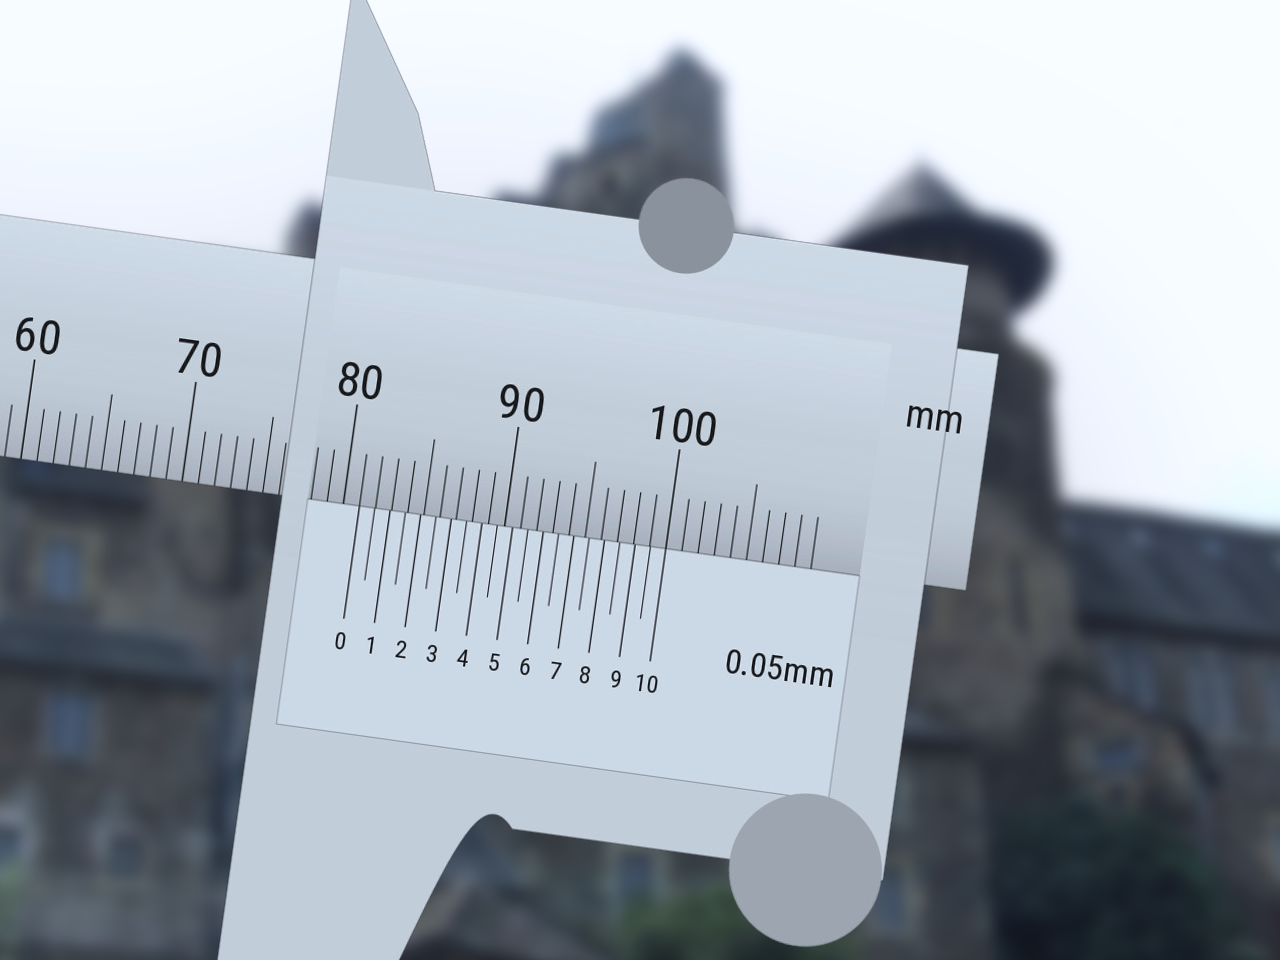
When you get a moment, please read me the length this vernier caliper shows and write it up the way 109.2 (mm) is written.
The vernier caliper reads 81.0 (mm)
